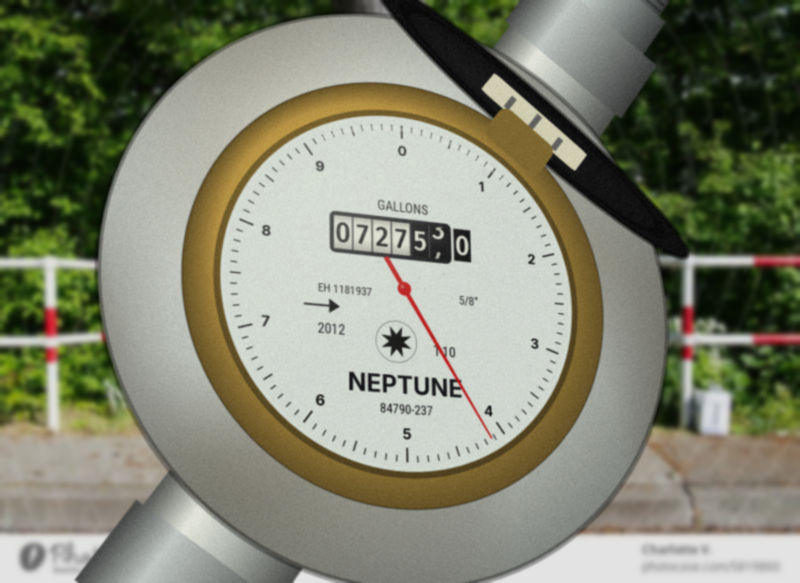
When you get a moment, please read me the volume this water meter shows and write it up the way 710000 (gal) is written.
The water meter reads 727534.1 (gal)
